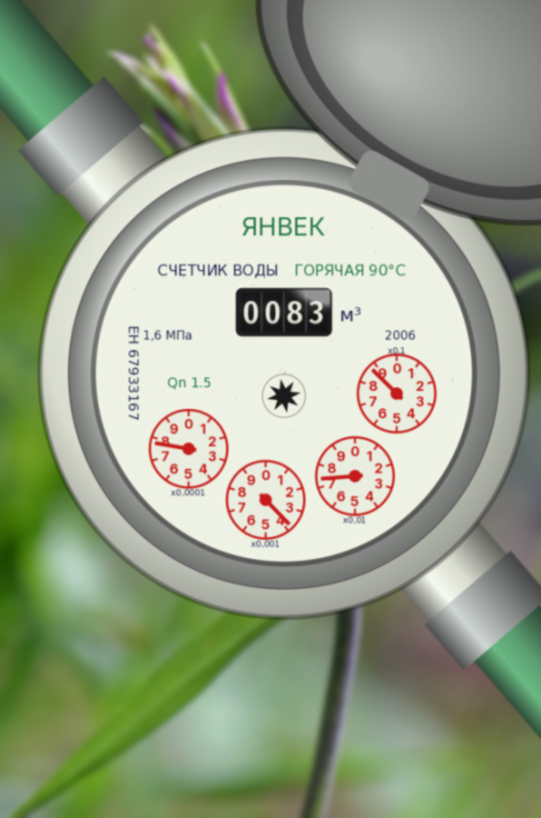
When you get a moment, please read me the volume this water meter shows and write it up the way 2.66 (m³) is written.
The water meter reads 83.8737 (m³)
